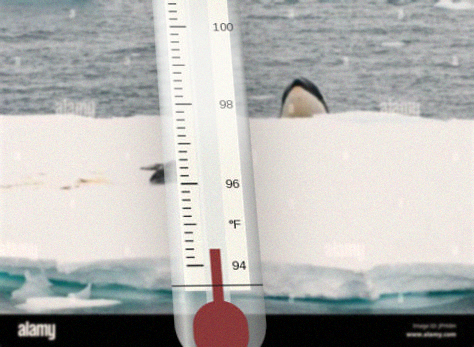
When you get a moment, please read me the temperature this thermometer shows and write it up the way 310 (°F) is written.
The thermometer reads 94.4 (°F)
